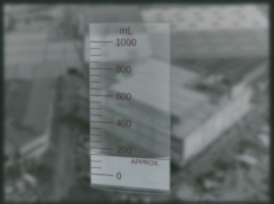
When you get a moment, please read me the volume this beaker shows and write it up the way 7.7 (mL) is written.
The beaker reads 150 (mL)
